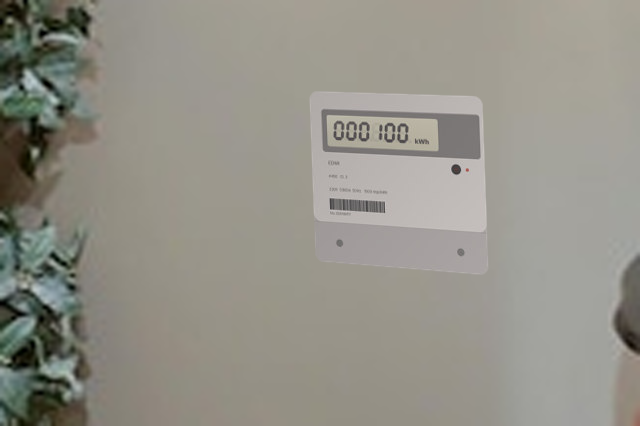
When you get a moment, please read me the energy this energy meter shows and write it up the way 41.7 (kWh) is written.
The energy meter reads 100 (kWh)
